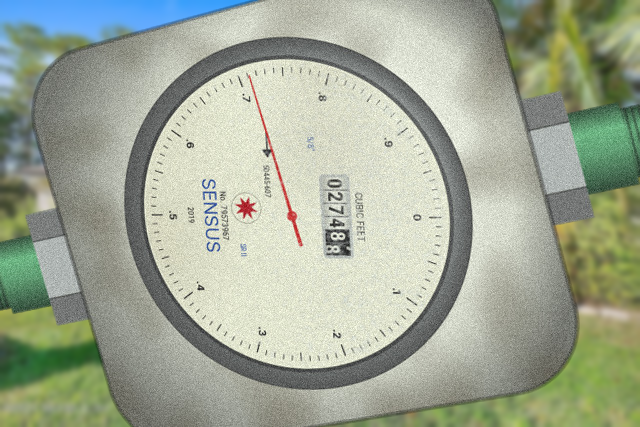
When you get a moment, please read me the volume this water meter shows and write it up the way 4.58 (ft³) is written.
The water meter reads 27487.71 (ft³)
